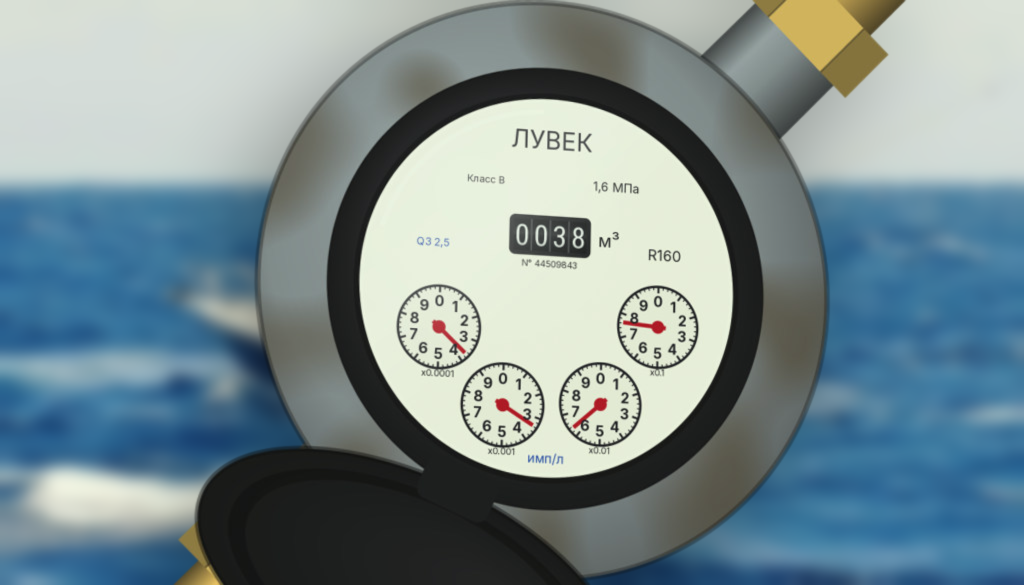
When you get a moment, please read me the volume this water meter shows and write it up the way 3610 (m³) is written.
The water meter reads 38.7633 (m³)
